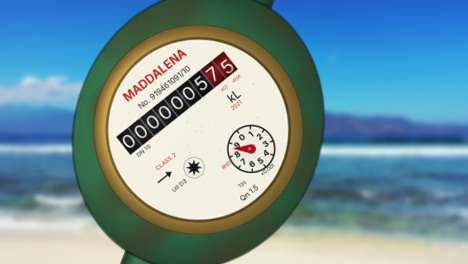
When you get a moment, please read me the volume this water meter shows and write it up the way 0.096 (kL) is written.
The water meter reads 5.748 (kL)
